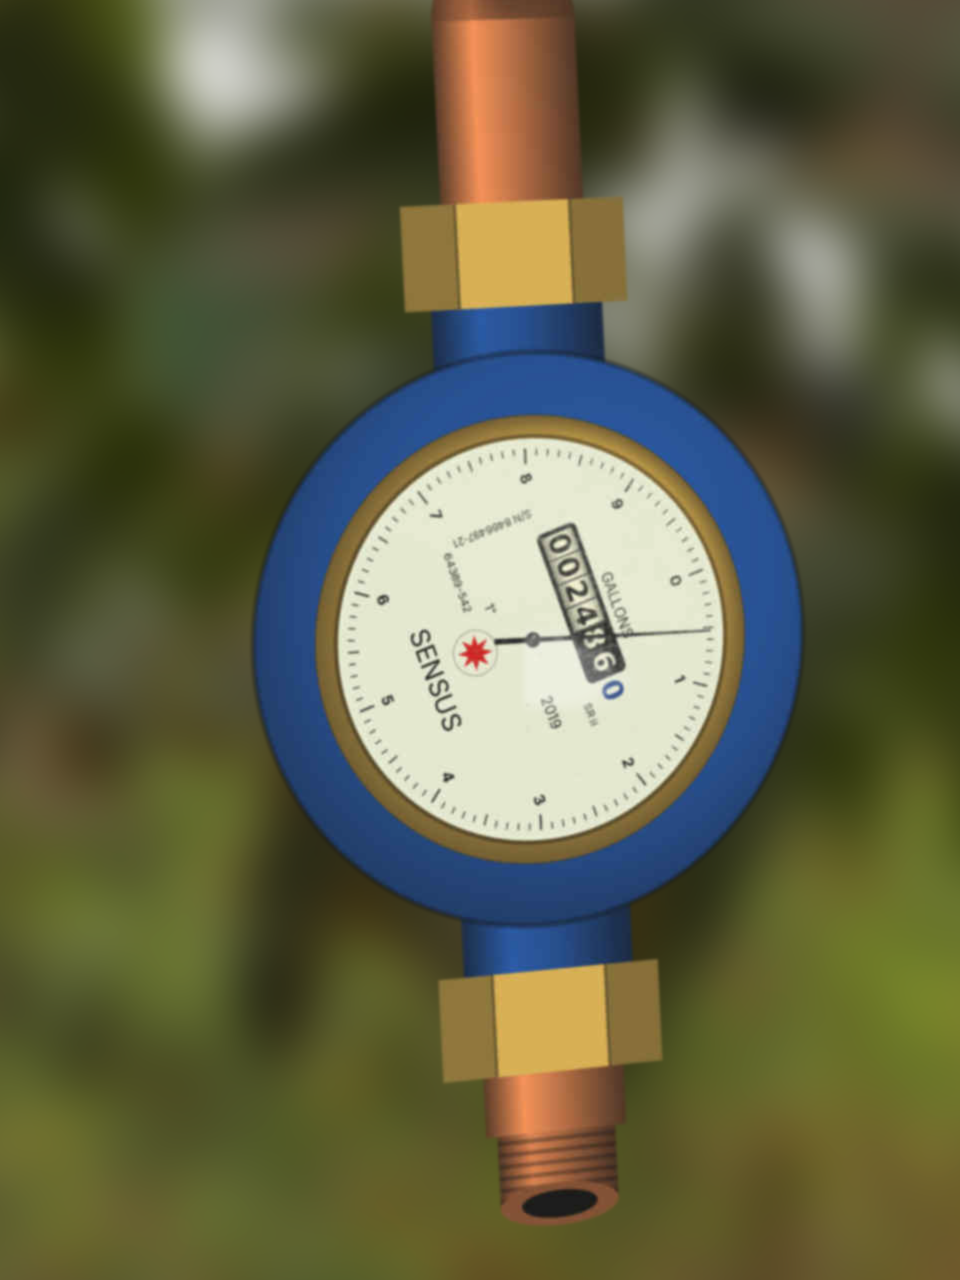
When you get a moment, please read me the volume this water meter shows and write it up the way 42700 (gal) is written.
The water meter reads 24860.5 (gal)
